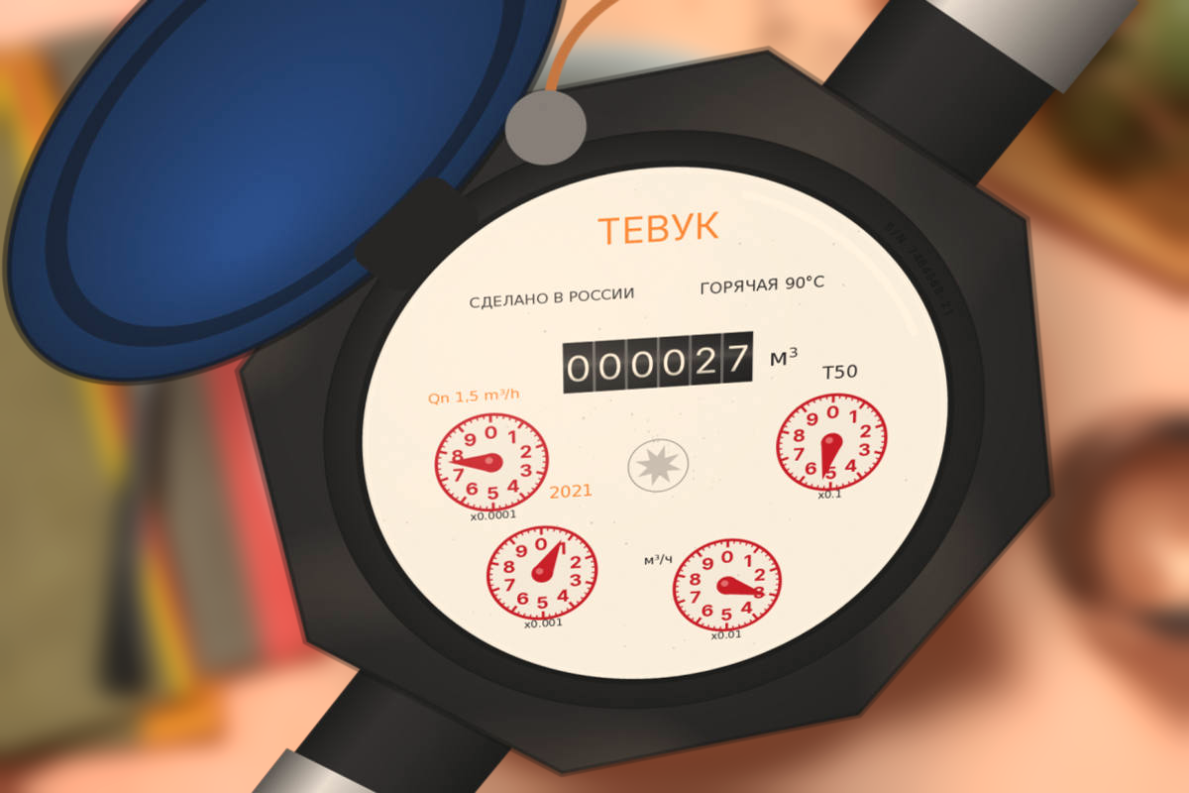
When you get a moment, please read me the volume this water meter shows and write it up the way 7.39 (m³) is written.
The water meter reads 27.5307 (m³)
